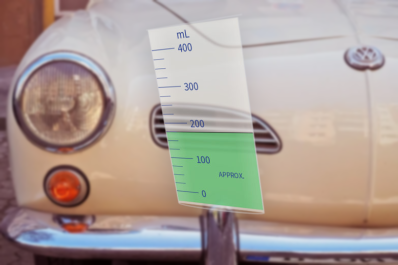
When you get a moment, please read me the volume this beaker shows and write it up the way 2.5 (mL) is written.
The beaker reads 175 (mL)
